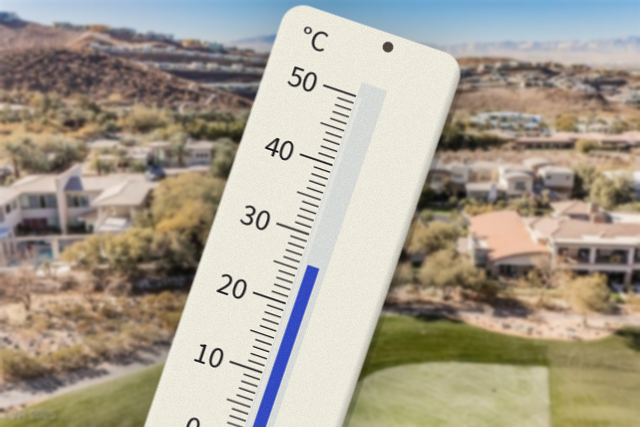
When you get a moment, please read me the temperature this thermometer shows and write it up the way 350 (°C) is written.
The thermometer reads 26 (°C)
